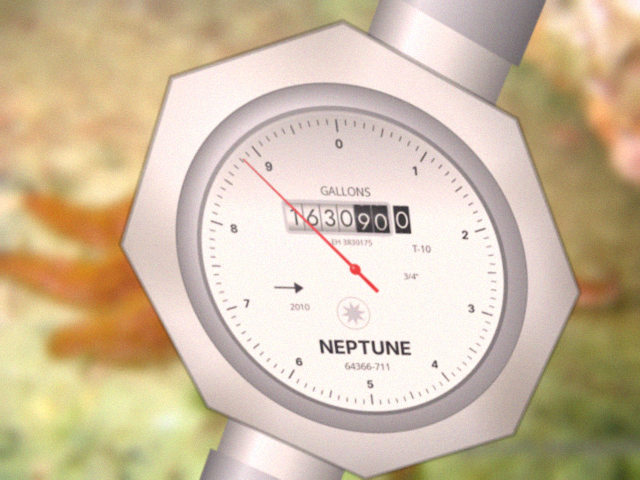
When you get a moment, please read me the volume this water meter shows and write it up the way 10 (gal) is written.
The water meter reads 1630898.8 (gal)
